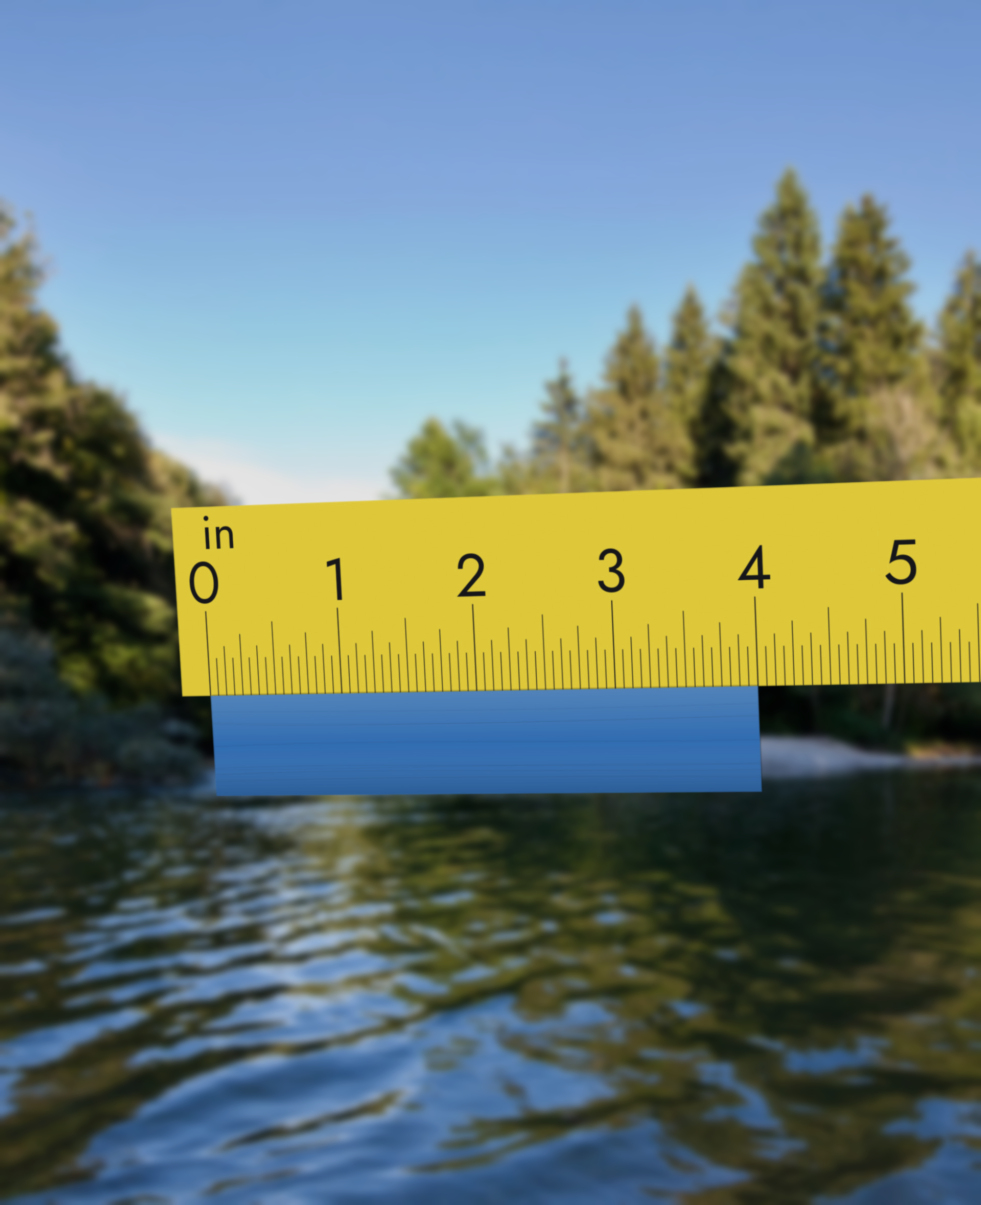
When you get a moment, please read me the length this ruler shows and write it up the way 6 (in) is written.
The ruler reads 4 (in)
